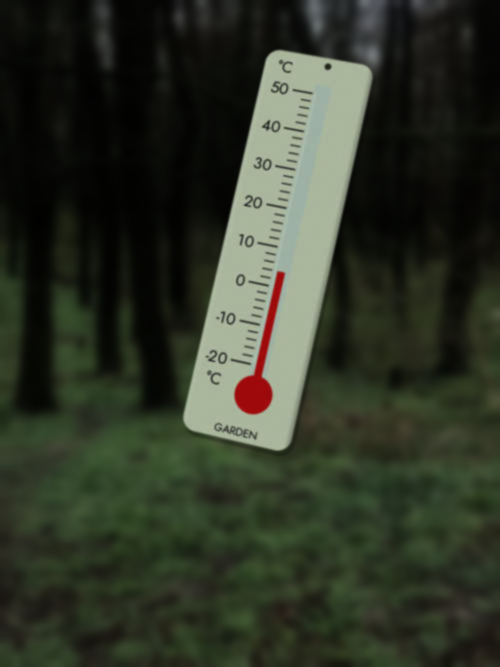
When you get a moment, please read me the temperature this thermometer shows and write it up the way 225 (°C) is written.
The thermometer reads 4 (°C)
